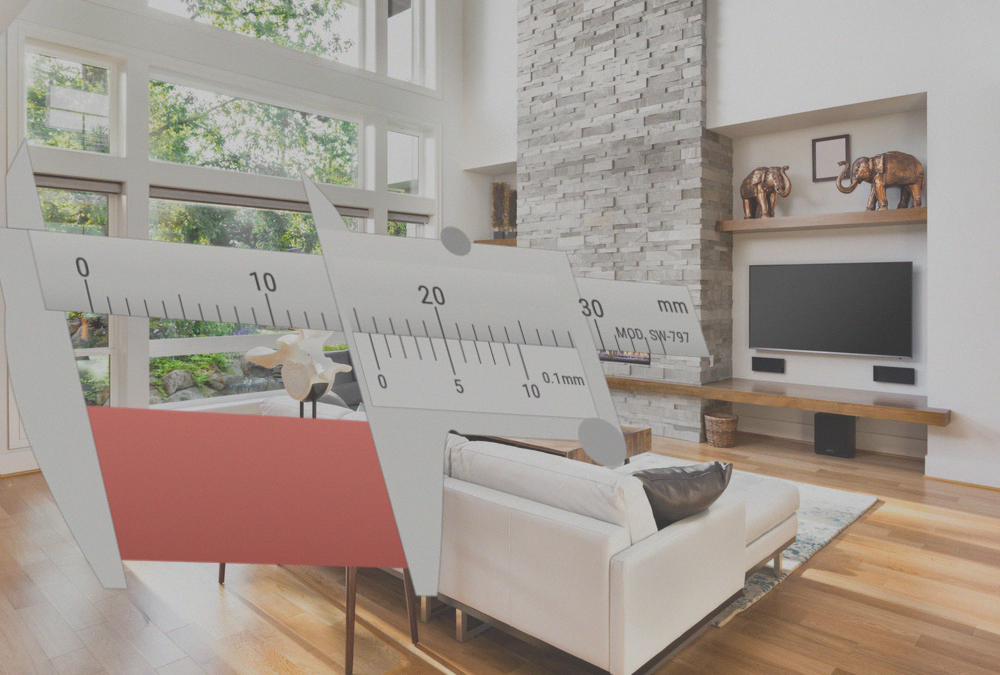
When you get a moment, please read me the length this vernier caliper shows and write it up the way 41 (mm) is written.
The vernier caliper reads 15.5 (mm)
